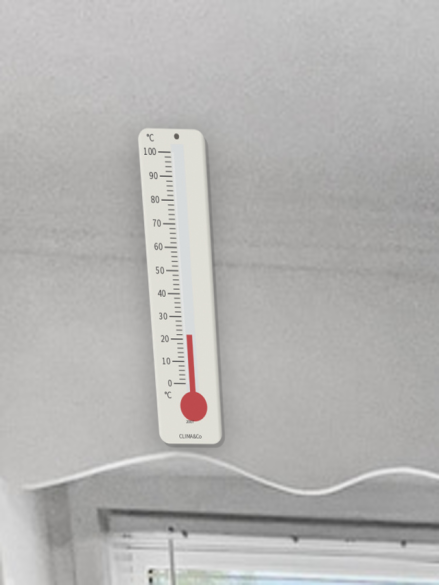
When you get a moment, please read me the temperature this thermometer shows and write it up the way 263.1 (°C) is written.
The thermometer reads 22 (°C)
